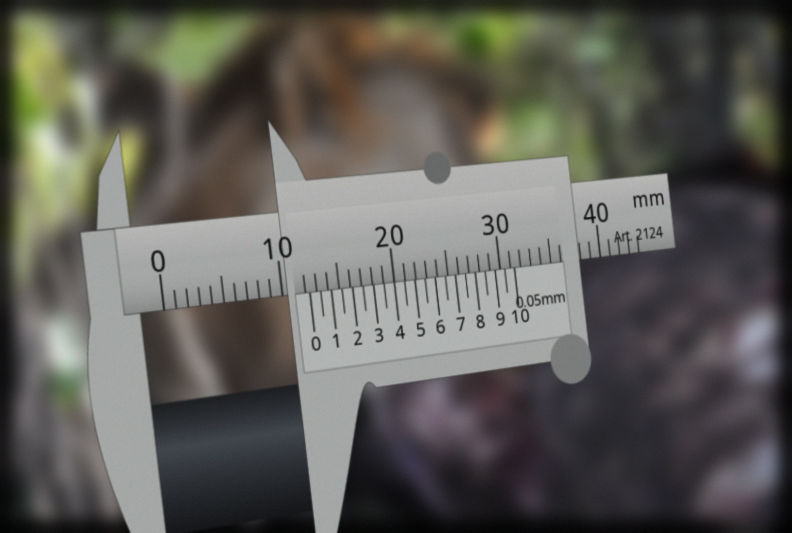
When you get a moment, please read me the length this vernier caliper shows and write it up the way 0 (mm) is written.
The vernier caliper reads 12.4 (mm)
